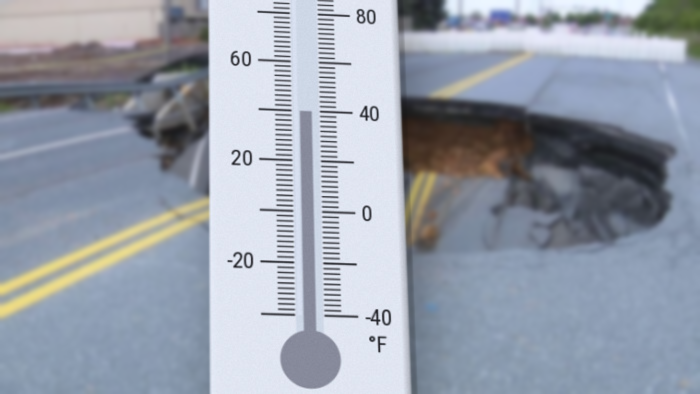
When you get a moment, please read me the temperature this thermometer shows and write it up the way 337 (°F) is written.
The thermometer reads 40 (°F)
